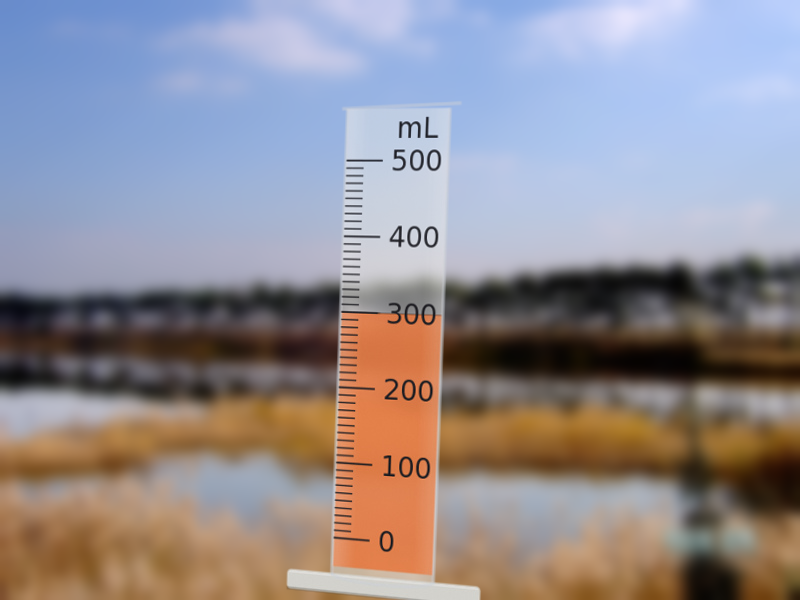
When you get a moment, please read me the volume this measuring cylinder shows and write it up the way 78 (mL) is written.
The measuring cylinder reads 300 (mL)
